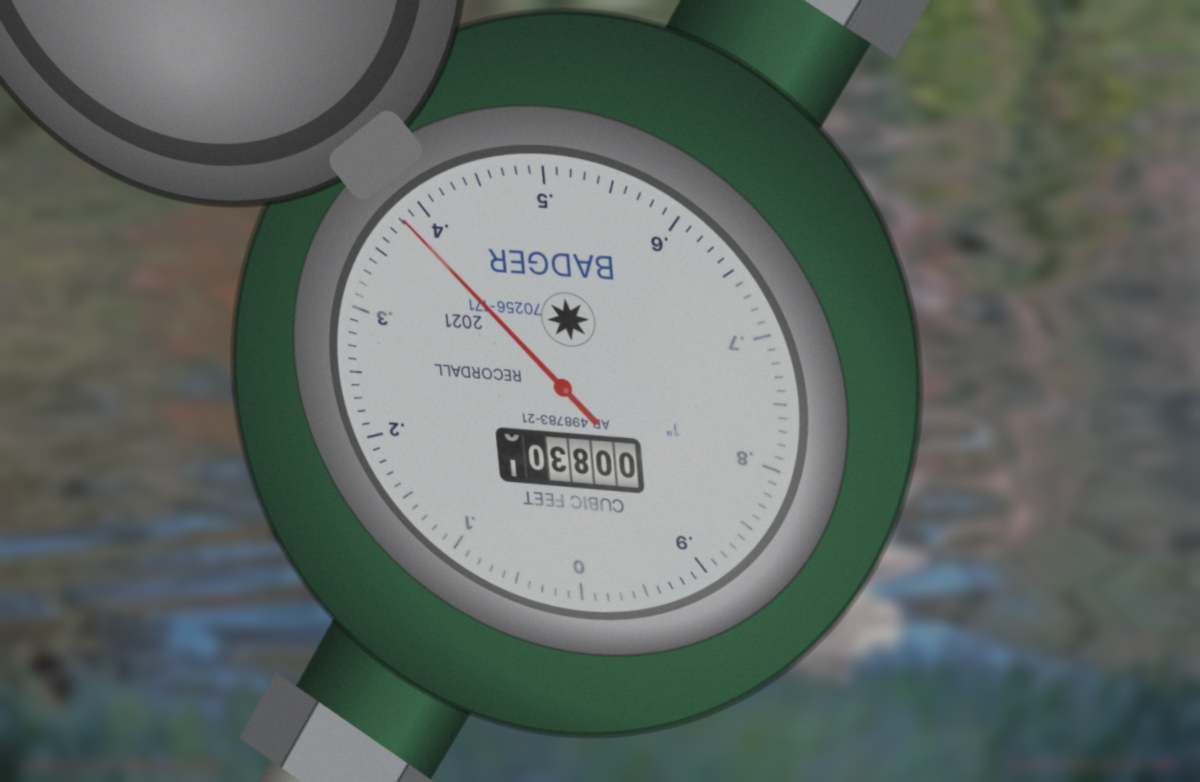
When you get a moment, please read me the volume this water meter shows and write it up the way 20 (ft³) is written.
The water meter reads 8301.38 (ft³)
